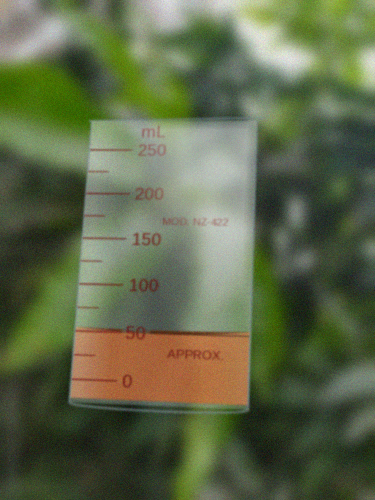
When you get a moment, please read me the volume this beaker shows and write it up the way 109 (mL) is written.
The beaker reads 50 (mL)
